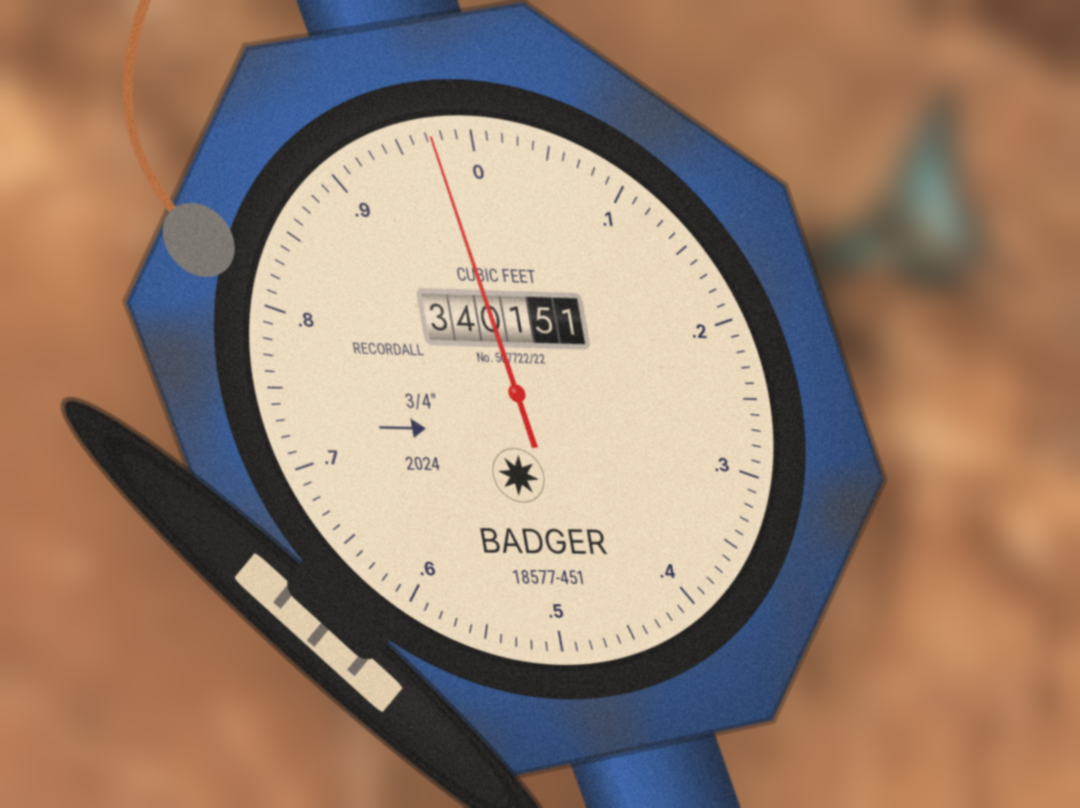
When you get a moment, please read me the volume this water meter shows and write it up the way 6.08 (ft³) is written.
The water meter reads 340150.97 (ft³)
